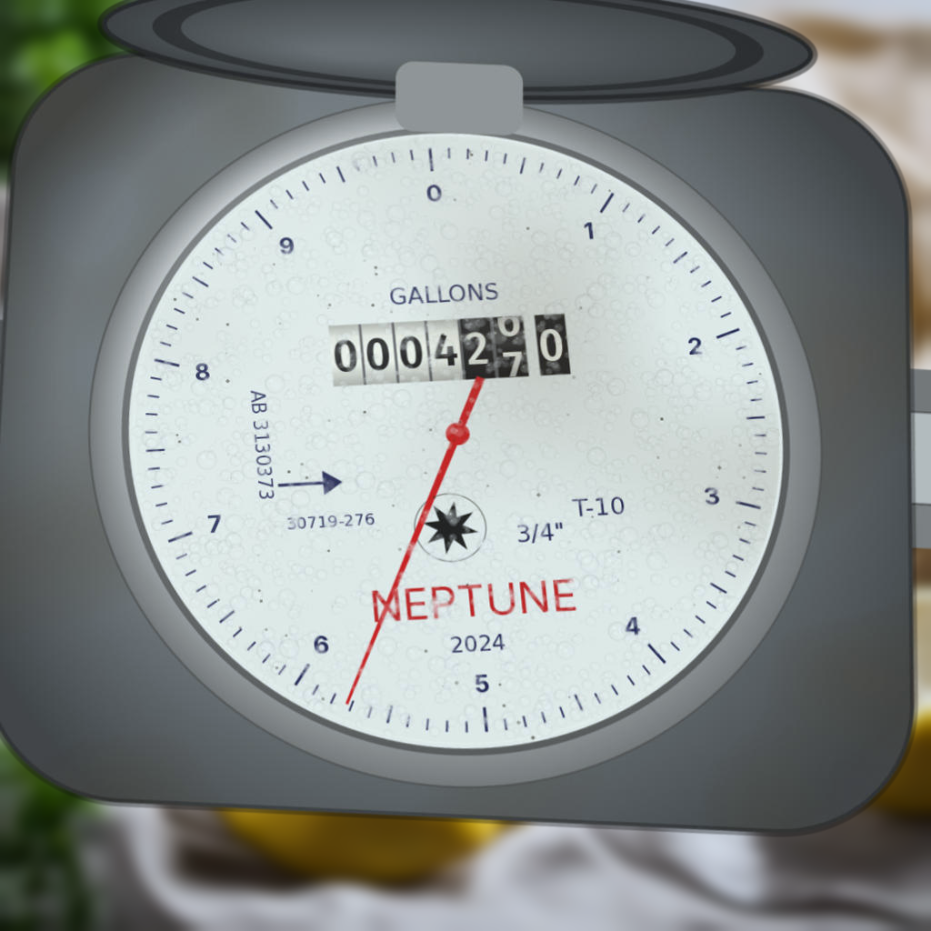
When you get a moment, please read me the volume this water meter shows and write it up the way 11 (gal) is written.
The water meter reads 4265.7 (gal)
